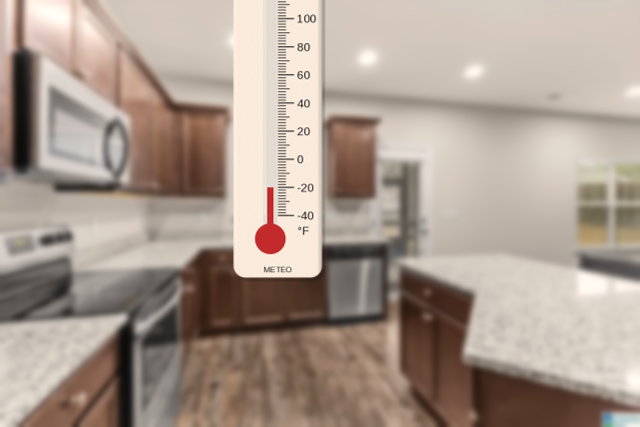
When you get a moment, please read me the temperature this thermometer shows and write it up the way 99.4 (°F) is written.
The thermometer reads -20 (°F)
